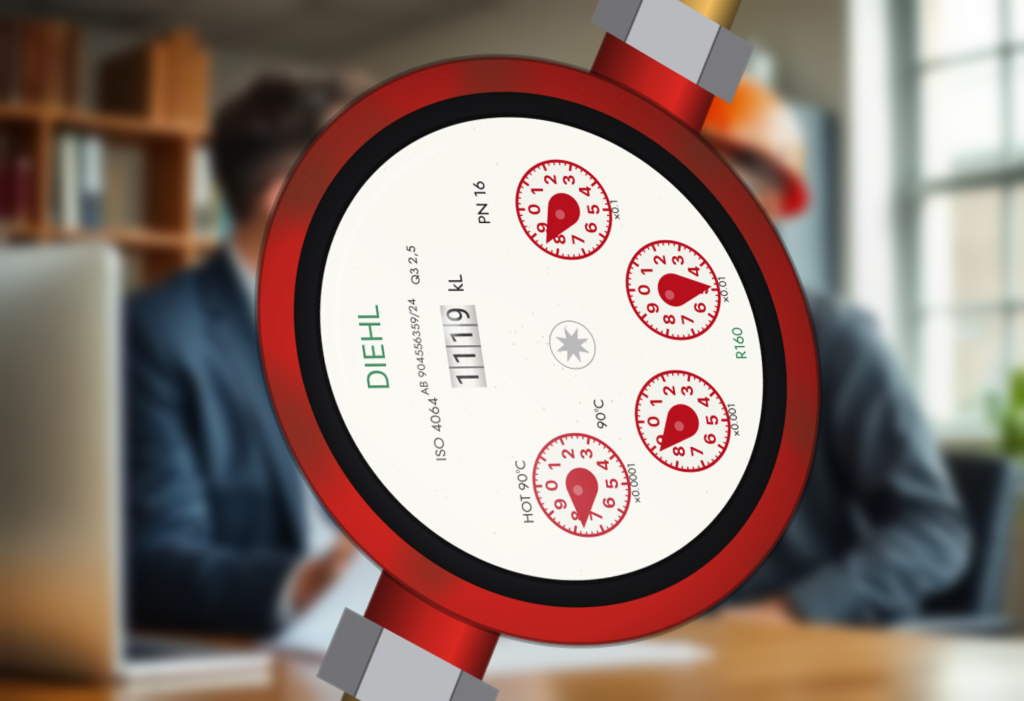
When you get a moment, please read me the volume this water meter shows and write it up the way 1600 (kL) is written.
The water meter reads 1119.8487 (kL)
